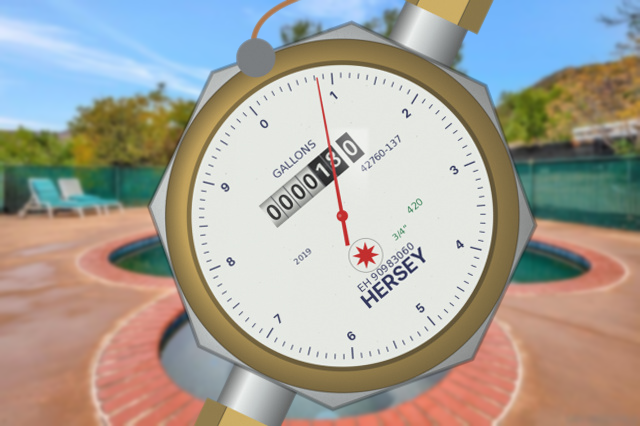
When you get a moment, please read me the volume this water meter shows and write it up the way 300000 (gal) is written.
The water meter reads 180.8 (gal)
